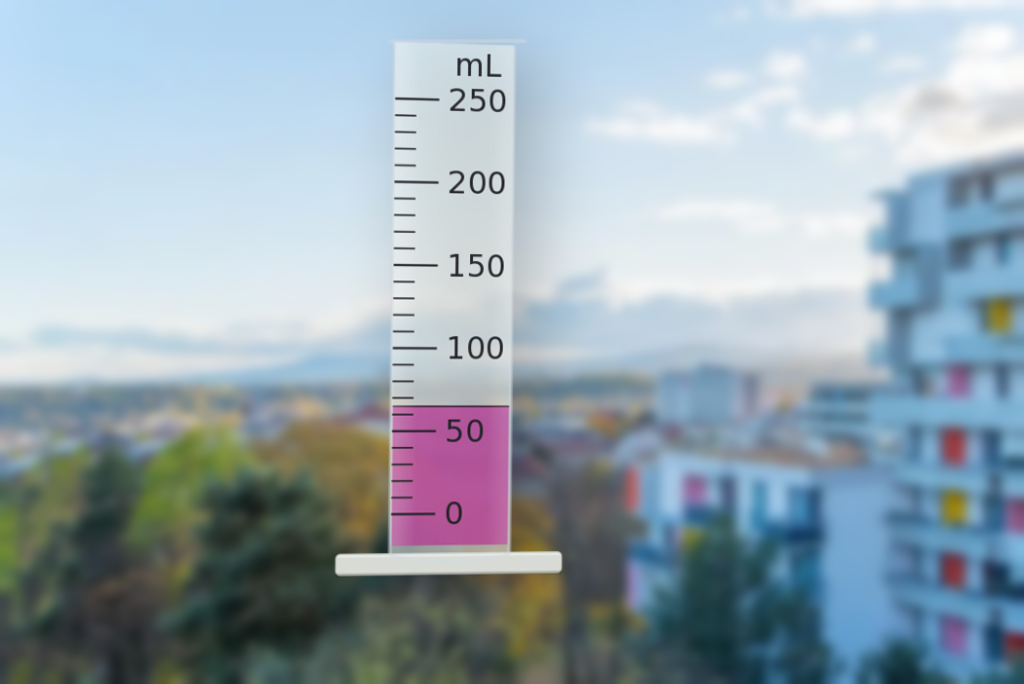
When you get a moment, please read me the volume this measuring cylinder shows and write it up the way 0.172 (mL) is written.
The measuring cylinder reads 65 (mL)
